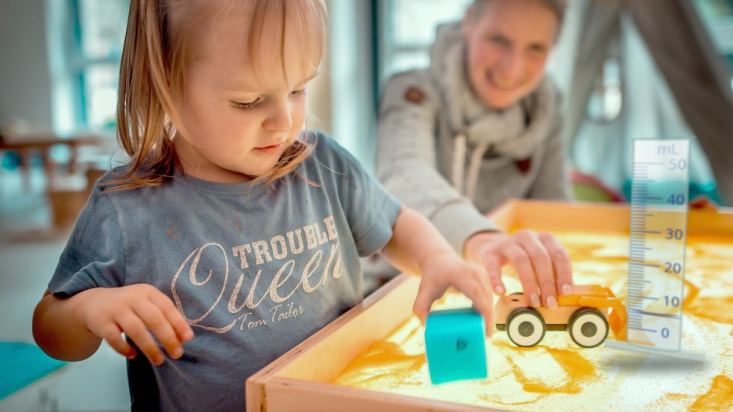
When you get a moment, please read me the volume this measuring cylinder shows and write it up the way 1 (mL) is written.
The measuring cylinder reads 5 (mL)
